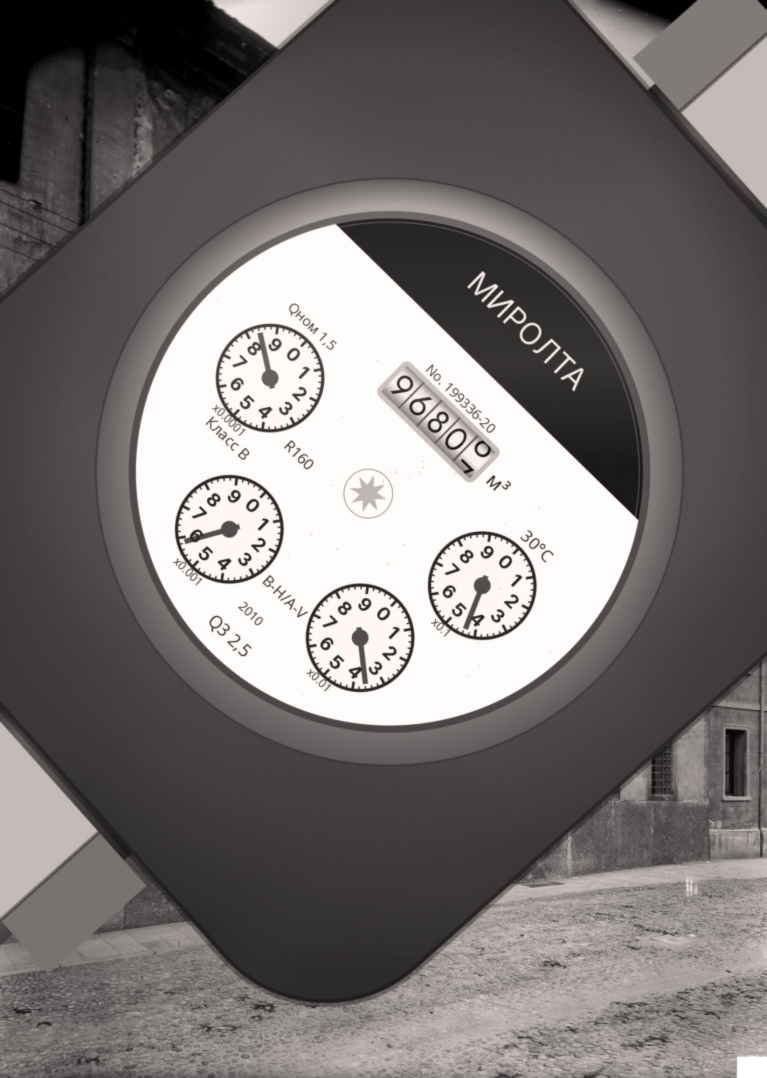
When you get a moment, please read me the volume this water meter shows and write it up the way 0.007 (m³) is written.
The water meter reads 96806.4358 (m³)
